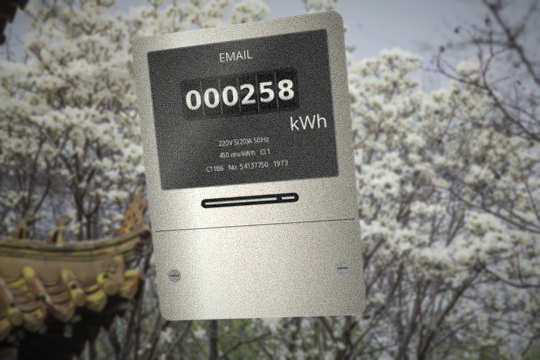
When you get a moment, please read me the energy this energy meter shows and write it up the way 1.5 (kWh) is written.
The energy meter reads 258 (kWh)
